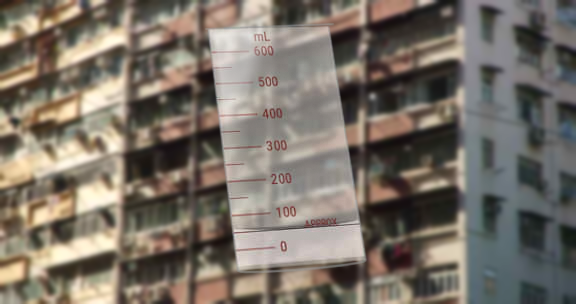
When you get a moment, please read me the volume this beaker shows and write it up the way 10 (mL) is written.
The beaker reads 50 (mL)
